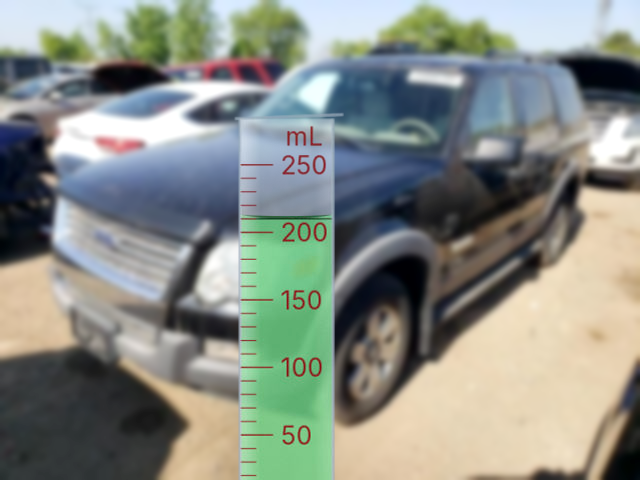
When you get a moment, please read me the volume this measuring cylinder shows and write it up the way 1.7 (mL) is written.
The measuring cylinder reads 210 (mL)
